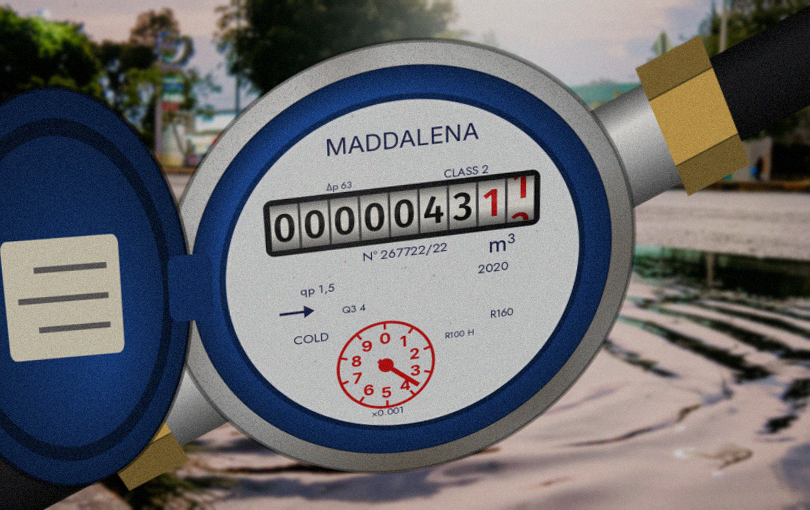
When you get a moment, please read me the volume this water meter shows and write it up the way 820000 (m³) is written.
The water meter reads 43.113 (m³)
